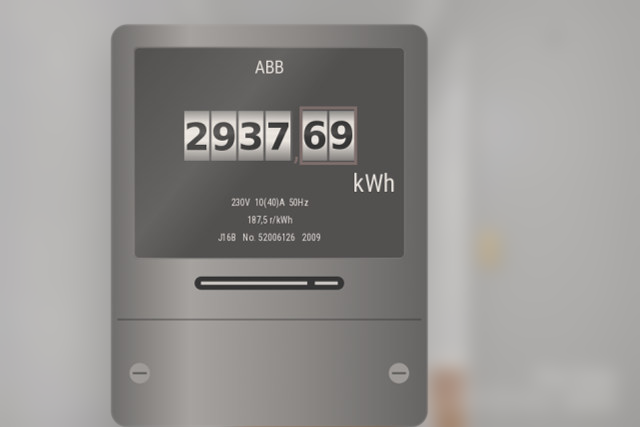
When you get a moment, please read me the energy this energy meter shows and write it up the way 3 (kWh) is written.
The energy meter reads 2937.69 (kWh)
